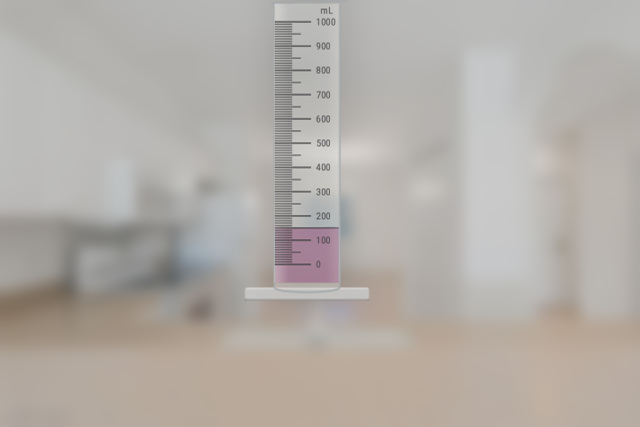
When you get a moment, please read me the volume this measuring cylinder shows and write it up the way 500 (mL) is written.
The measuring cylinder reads 150 (mL)
